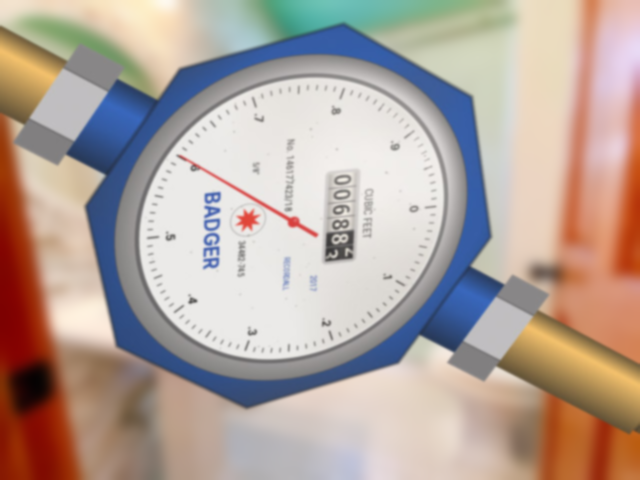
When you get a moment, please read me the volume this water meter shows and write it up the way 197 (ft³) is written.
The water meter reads 6882.60 (ft³)
